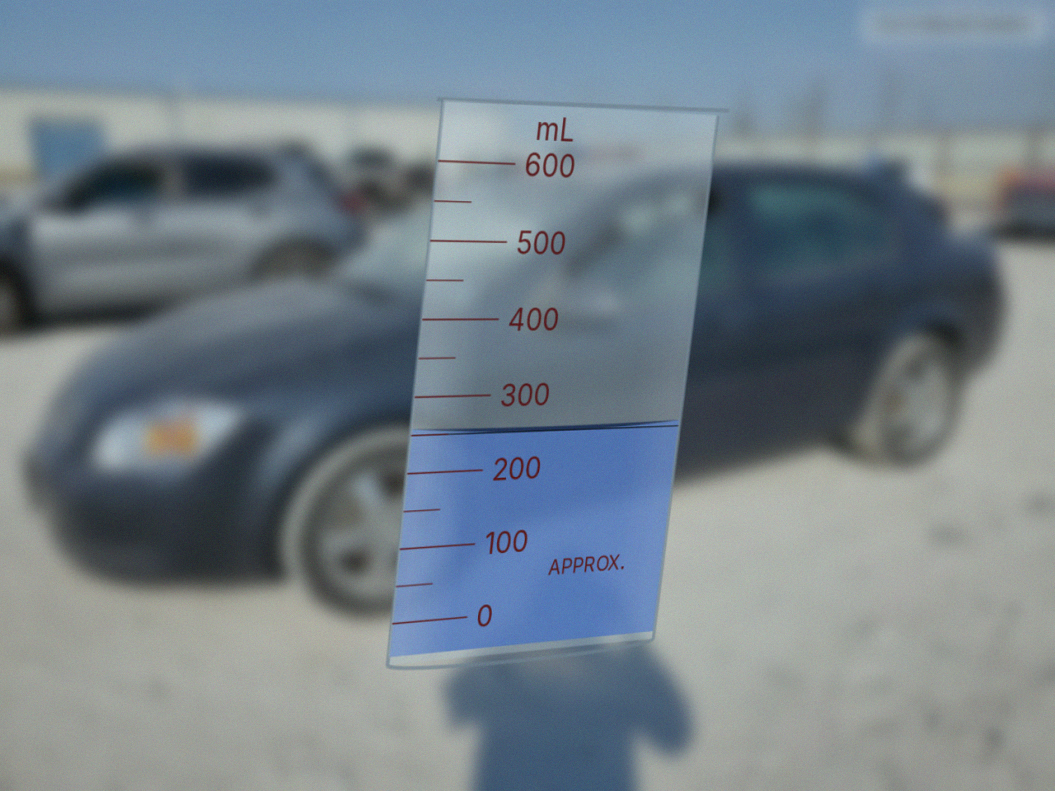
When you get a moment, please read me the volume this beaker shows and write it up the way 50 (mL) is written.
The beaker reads 250 (mL)
